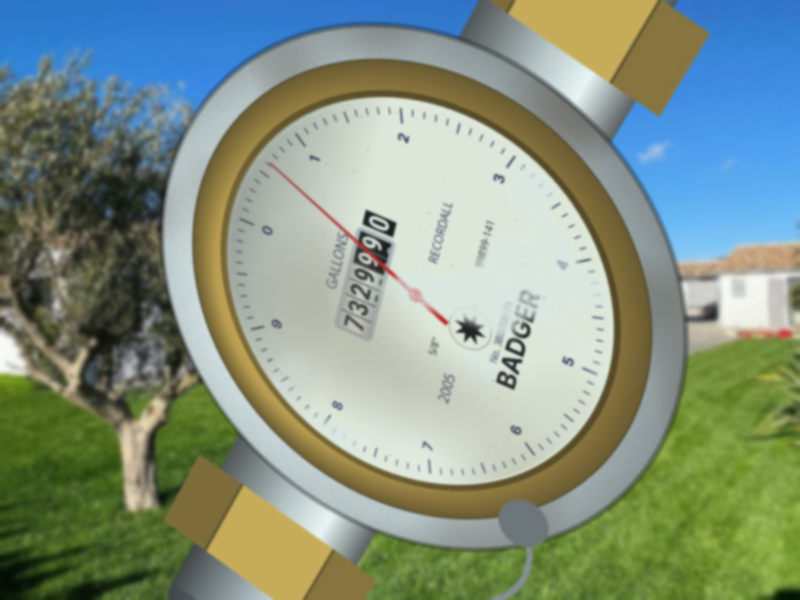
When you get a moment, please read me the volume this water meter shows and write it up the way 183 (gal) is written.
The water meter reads 7329990.6 (gal)
